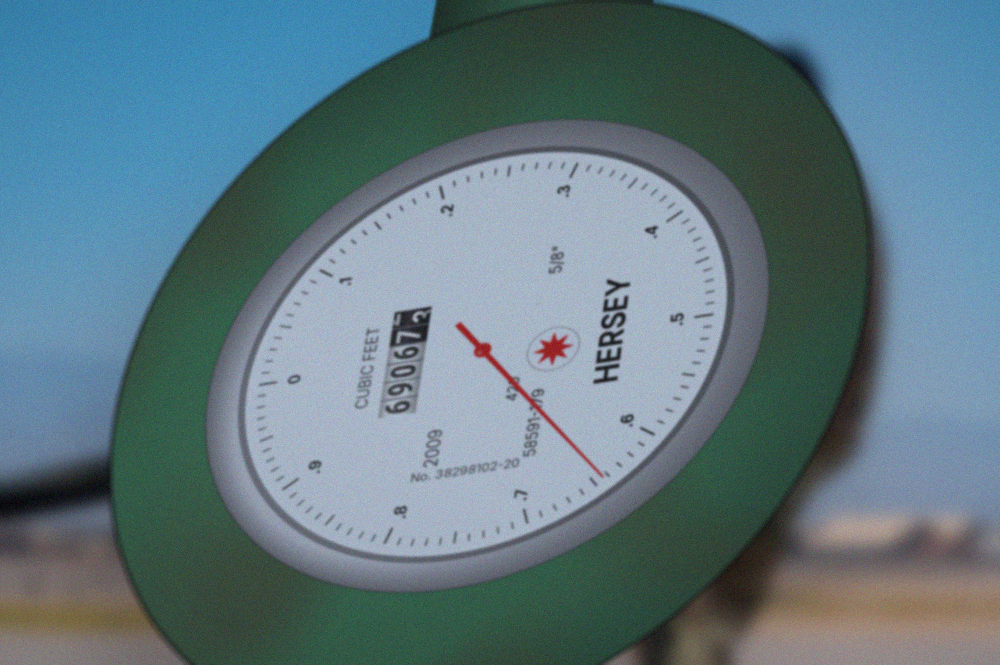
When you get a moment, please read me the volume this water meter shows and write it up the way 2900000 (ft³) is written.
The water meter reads 690672.64 (ft³)
